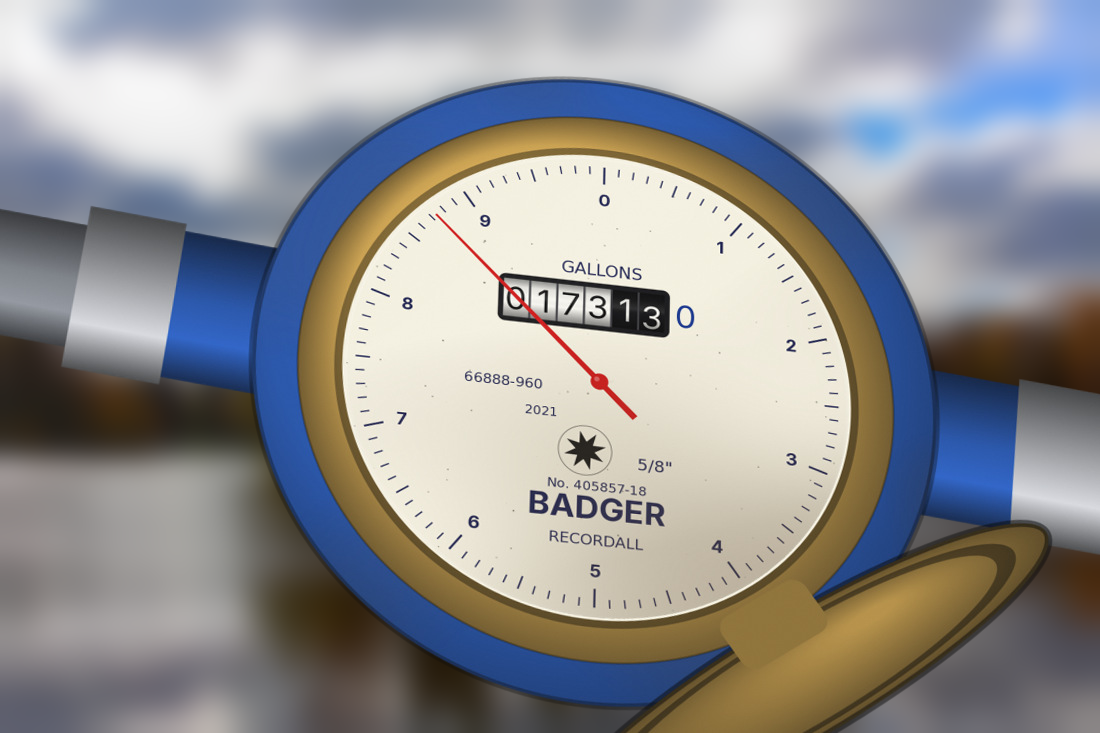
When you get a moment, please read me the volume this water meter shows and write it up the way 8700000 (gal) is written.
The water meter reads 173128.7 (gal)
